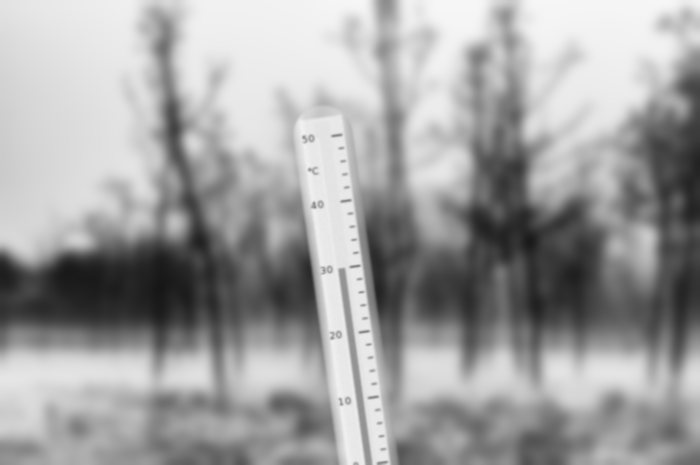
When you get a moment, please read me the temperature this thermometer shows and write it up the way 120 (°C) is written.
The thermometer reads 30 (°C)
